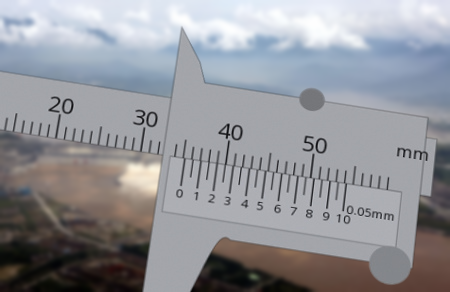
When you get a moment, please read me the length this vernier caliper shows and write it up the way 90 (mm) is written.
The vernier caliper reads 35.2 (mm)
